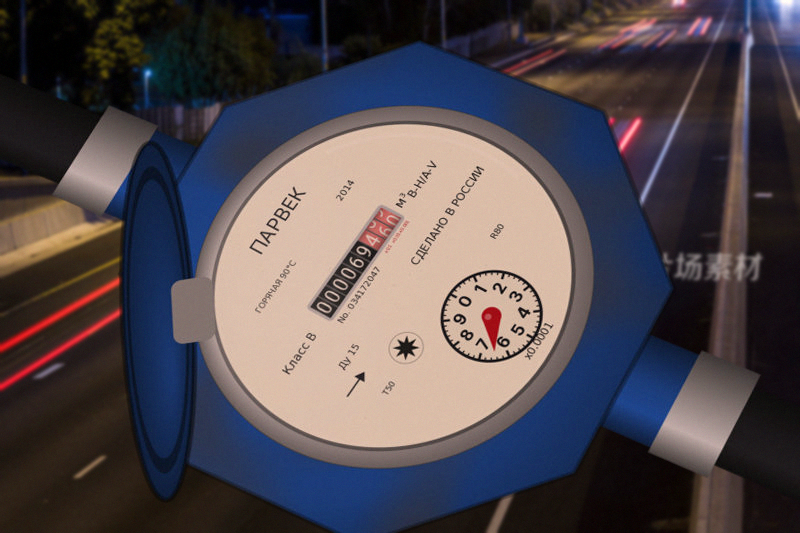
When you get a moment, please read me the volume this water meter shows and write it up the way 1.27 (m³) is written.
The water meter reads 69.4596 (m³)
